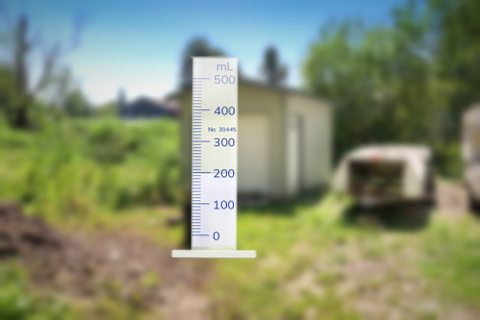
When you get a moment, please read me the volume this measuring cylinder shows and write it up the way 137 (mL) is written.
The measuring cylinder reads 200 (mL)
